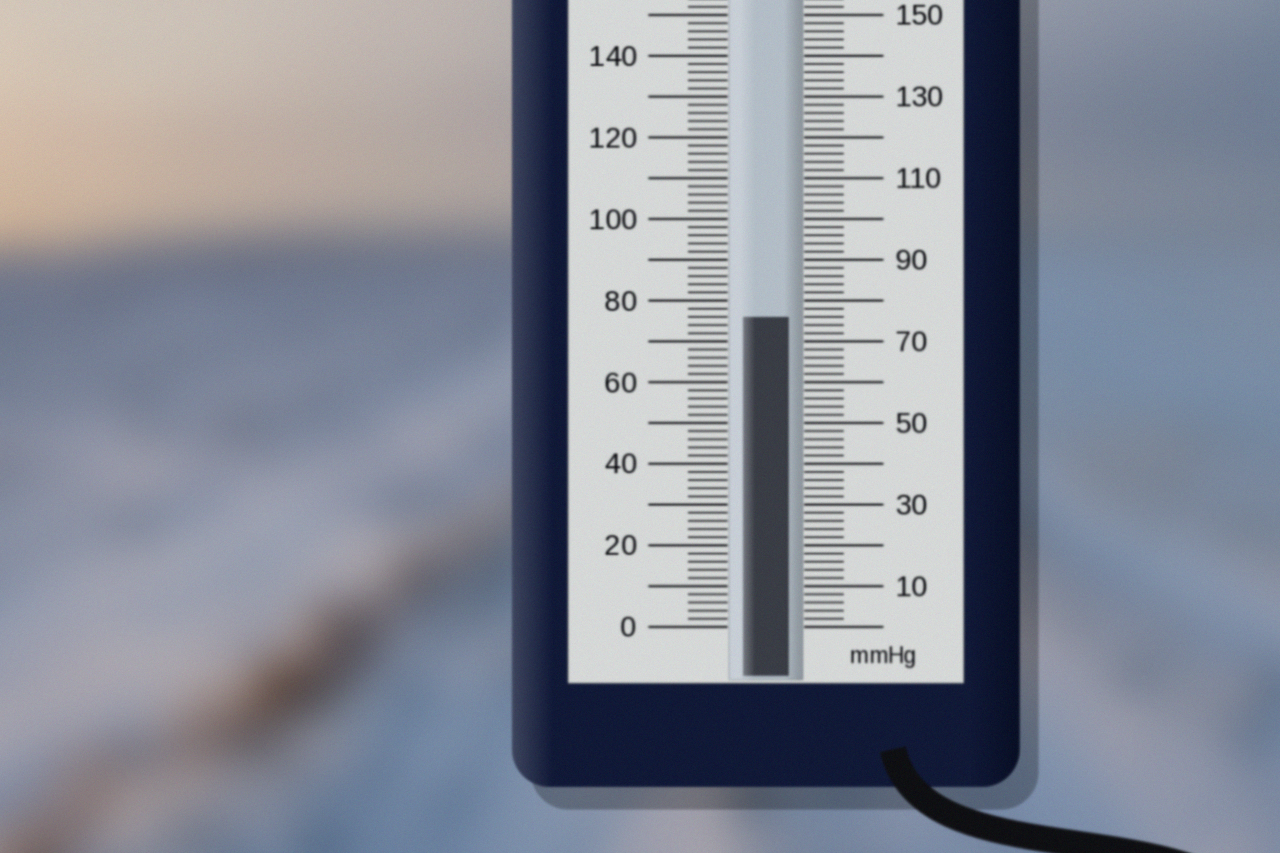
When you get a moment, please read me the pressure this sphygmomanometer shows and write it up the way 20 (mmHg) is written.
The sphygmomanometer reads 76 (mmHg)
